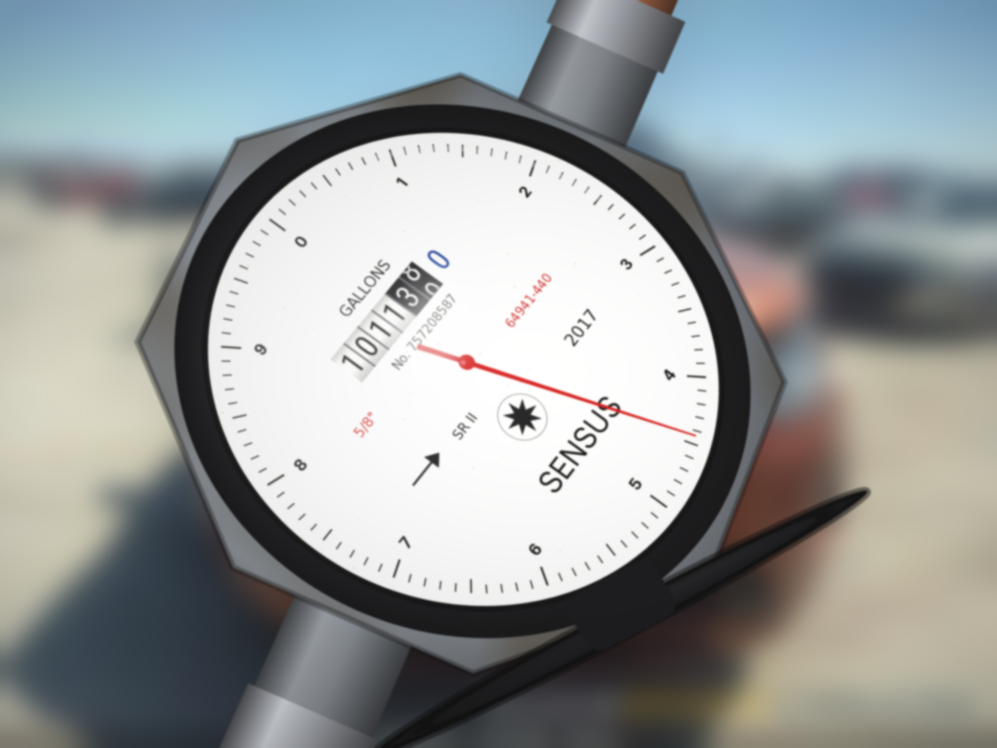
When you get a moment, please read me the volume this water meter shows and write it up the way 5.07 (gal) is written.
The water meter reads 1011384.4 (gal)
